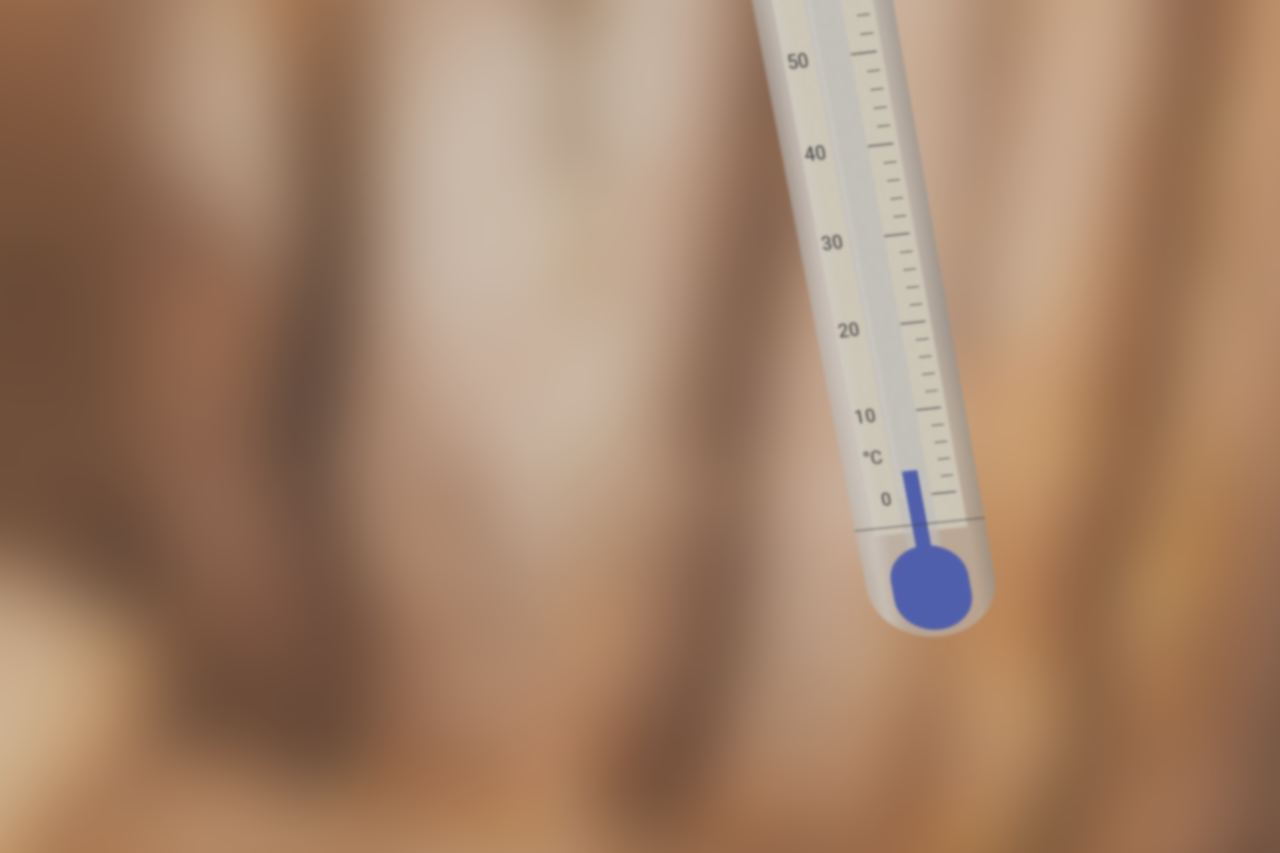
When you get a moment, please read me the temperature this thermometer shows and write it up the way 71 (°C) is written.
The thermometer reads 3 (°C)
